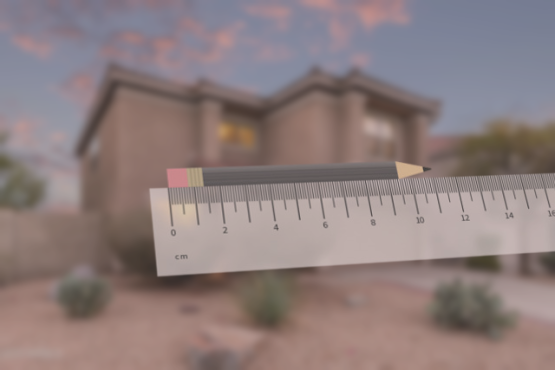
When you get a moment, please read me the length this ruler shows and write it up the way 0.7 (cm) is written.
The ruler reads 11 (cm)
